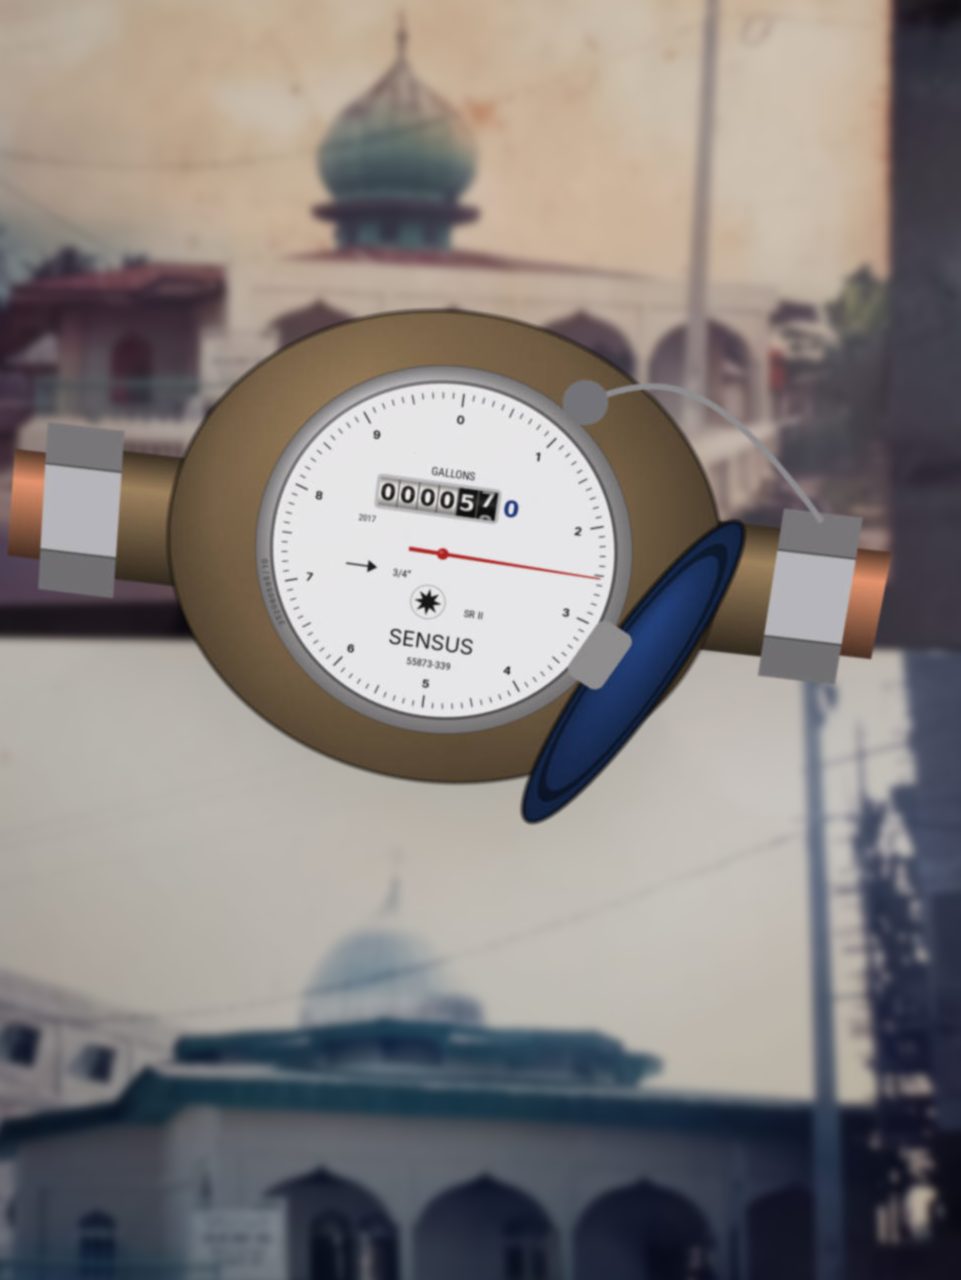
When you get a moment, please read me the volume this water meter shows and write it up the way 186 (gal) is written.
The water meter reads 572.5 (gal)
